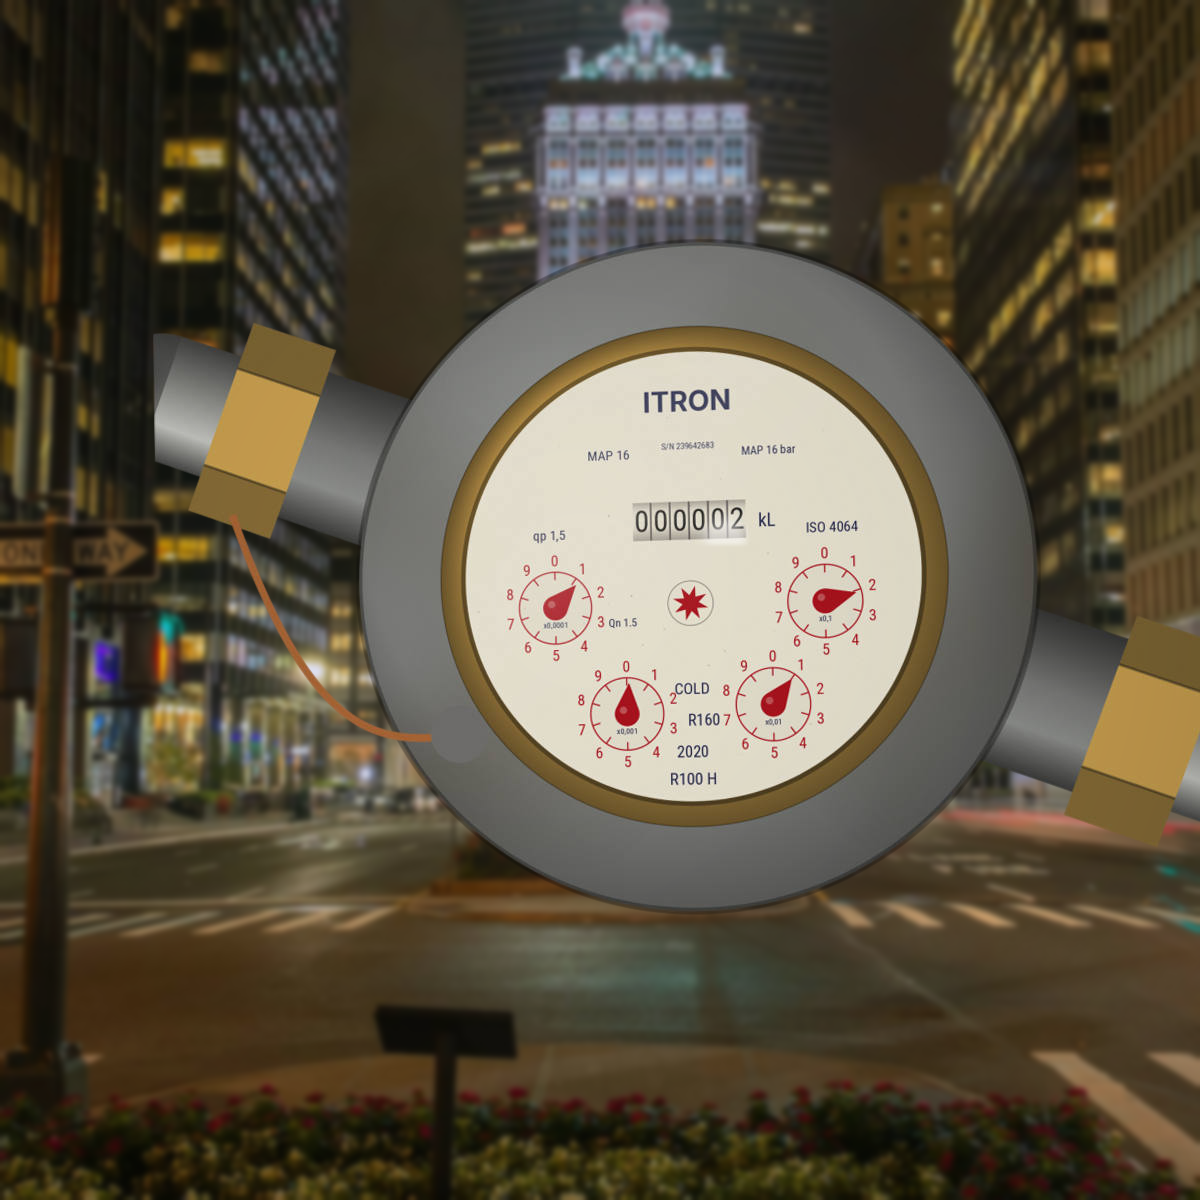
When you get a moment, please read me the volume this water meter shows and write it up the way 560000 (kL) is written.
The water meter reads 2.2101 (kL)
